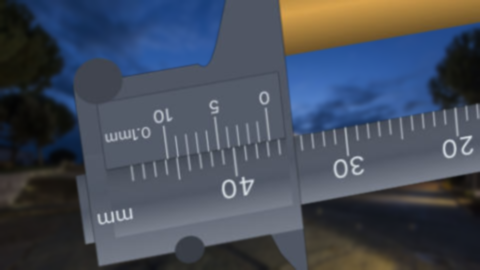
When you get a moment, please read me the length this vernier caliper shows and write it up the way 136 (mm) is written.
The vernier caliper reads 36.8 (mm)
